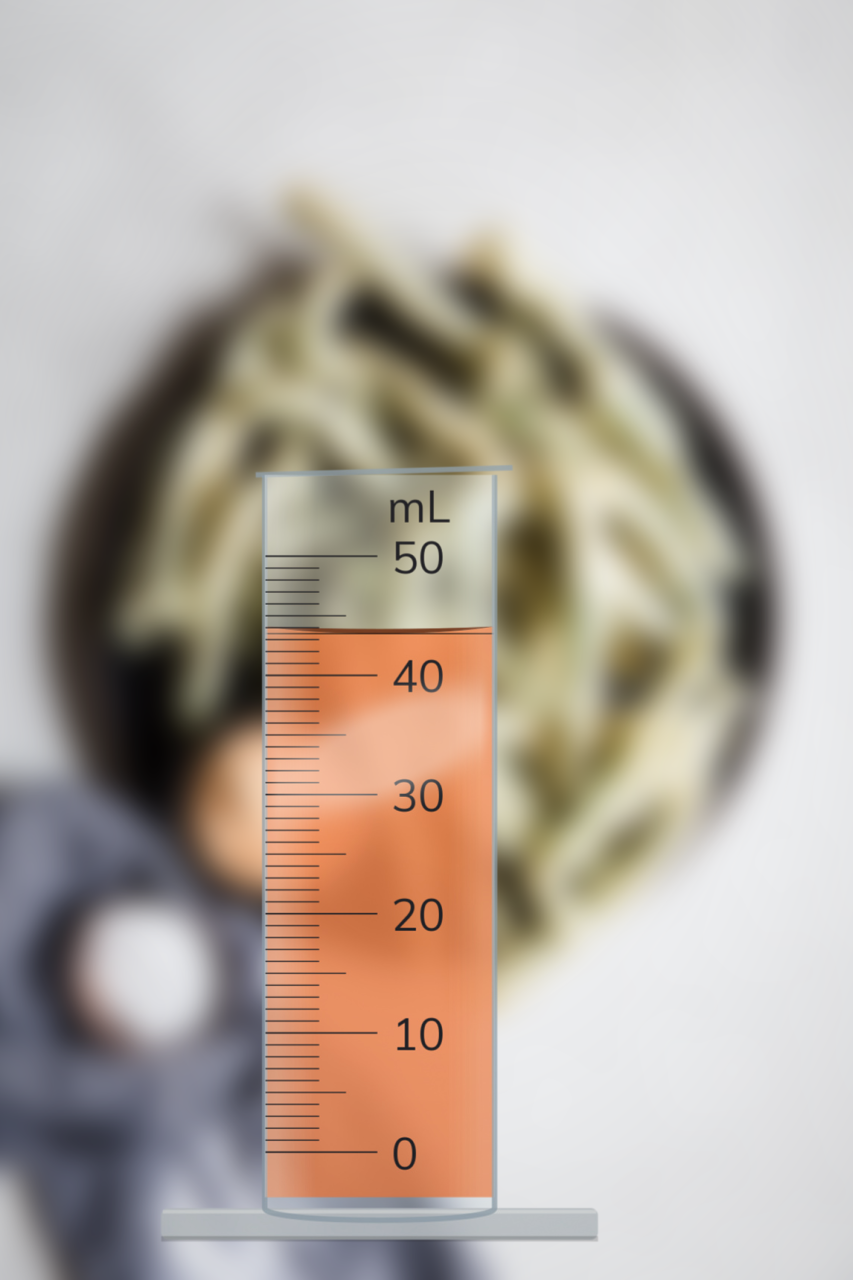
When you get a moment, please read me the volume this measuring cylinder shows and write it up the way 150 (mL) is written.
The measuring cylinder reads 43.5 (mL)
